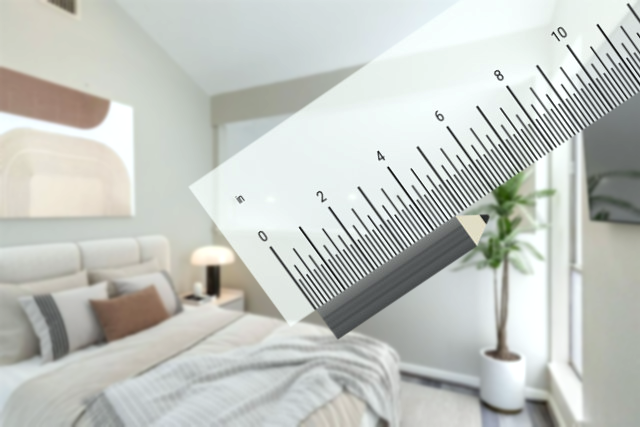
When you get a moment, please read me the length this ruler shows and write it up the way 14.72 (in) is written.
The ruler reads 5.5 (in)
